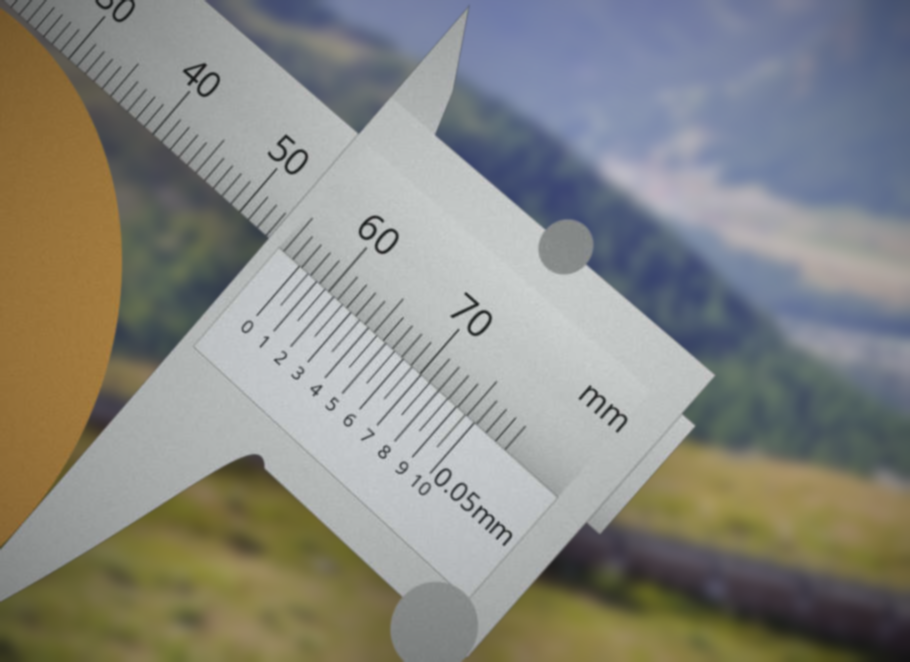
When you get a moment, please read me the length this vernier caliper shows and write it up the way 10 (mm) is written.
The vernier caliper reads 56.8 (mm)
